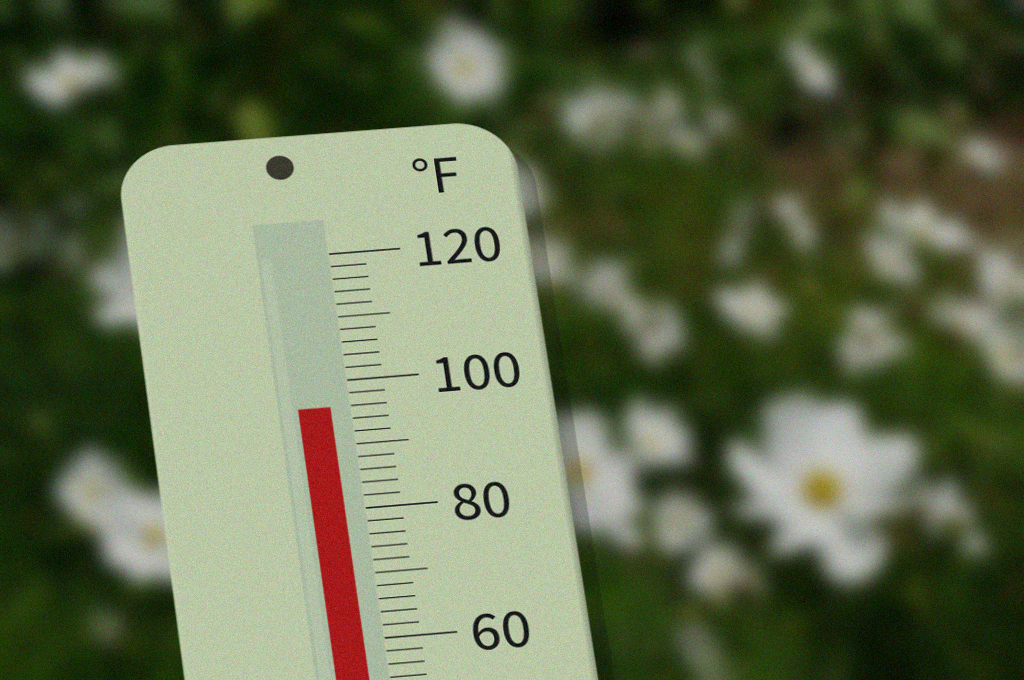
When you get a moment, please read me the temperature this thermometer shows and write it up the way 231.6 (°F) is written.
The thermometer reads 96 (°F)
